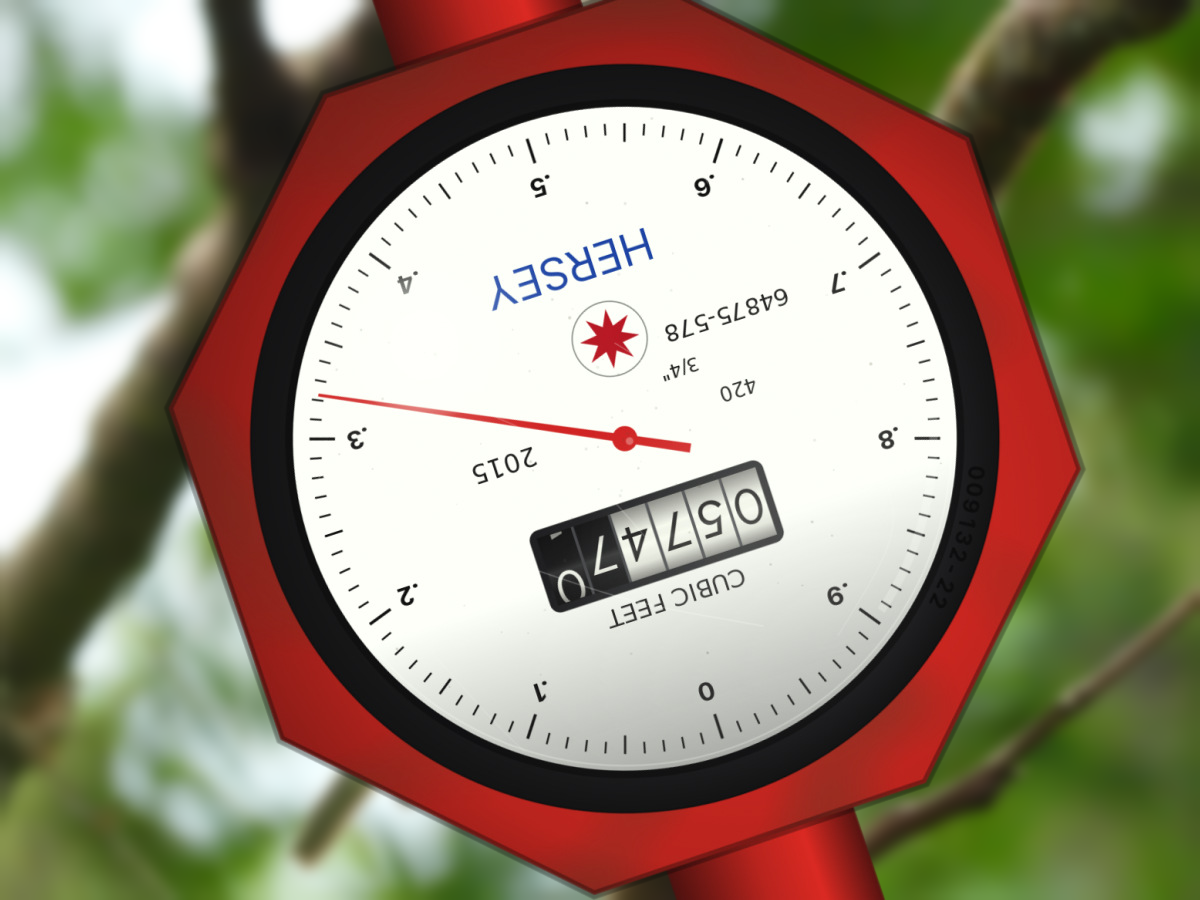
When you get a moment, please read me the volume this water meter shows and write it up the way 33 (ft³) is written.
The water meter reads 57470.32 (ft³)
